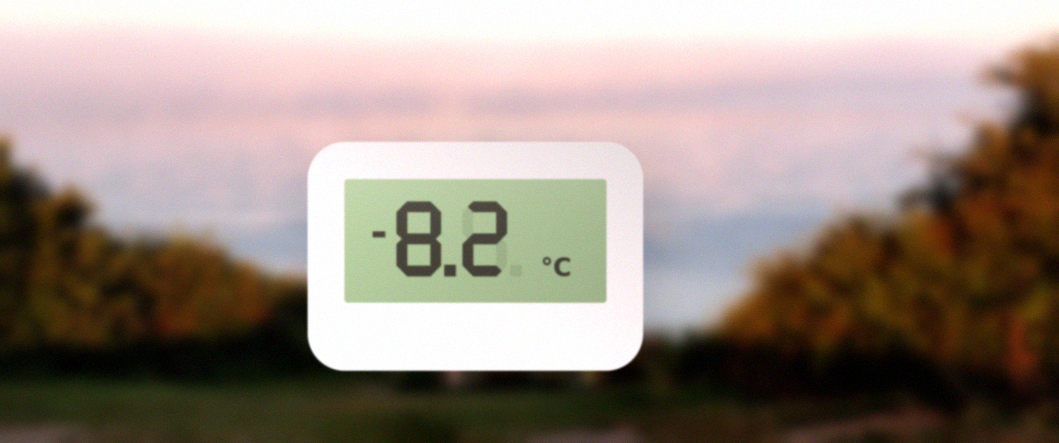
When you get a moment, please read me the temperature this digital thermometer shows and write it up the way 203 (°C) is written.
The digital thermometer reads -8.2 (°C)
